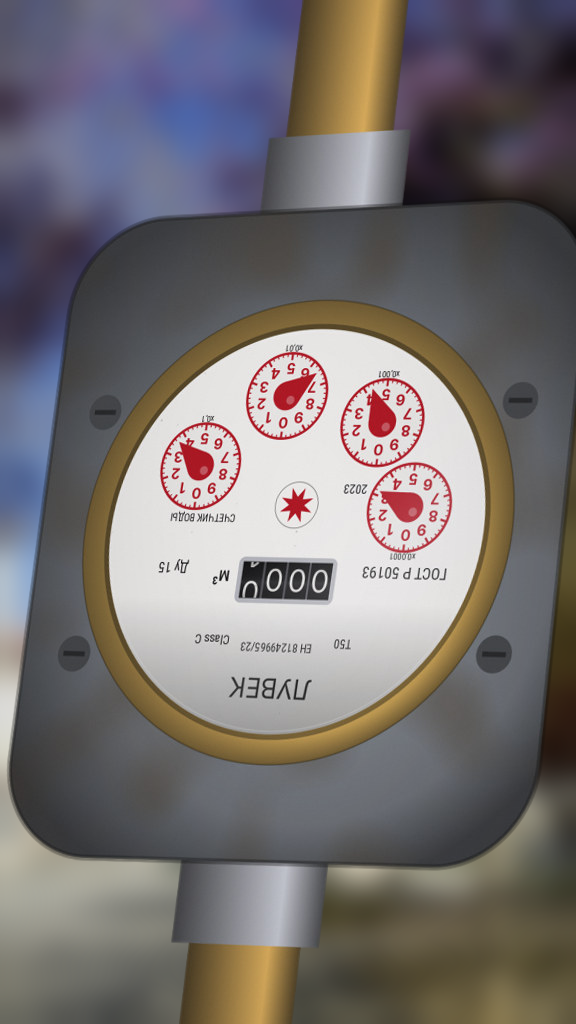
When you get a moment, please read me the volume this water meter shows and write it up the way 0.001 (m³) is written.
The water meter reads 0.3643 (m³)
